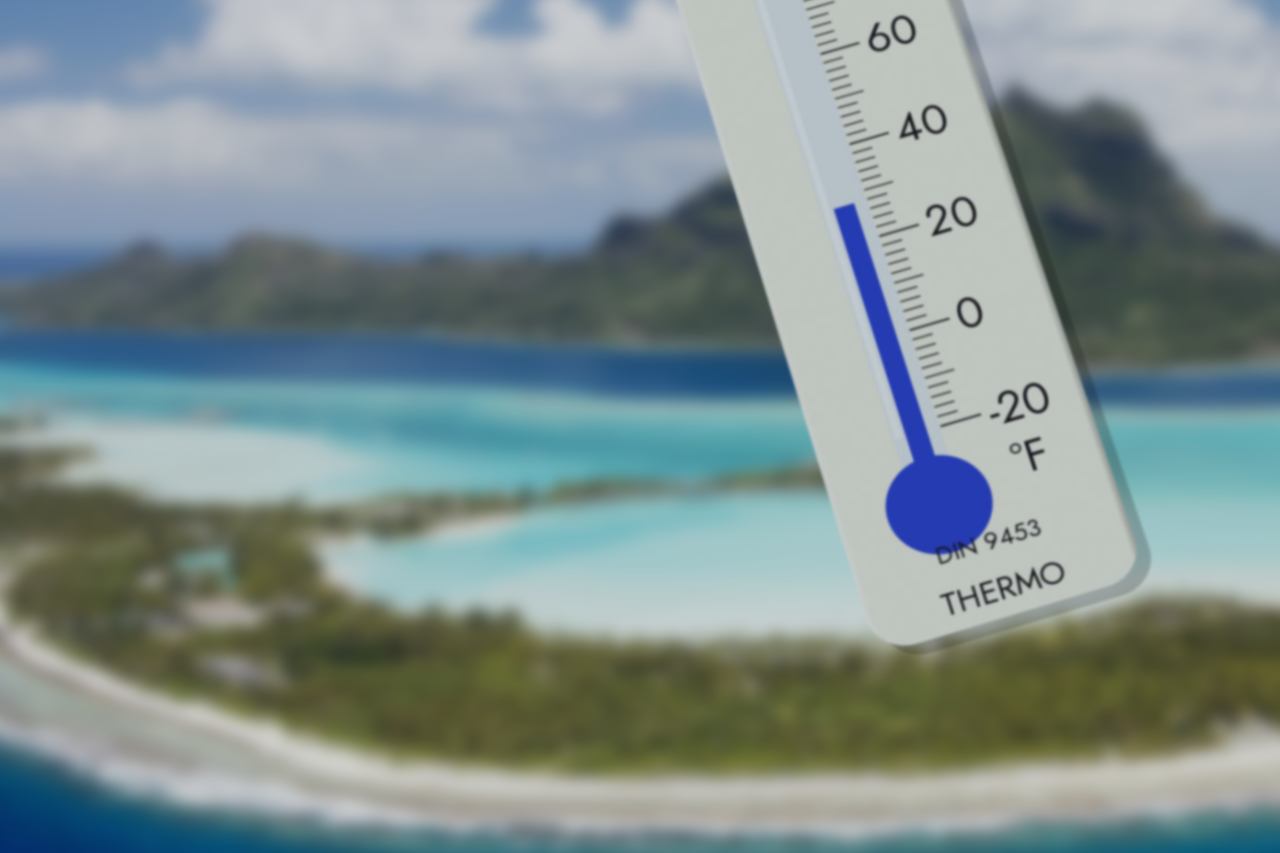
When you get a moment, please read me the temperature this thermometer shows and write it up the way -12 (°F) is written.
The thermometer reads 28 (°F)
